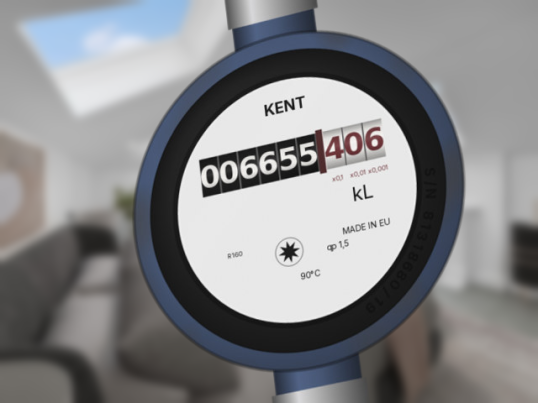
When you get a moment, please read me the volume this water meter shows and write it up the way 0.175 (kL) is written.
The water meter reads 6655.406 (kL)
